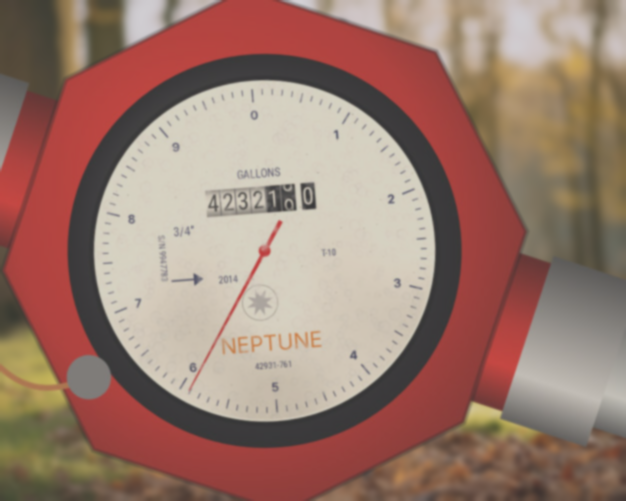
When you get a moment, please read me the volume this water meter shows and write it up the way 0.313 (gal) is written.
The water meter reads 4232185.9 (gal)
